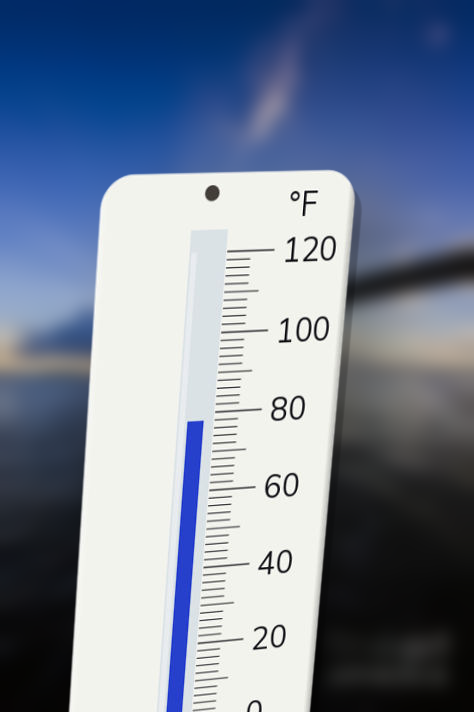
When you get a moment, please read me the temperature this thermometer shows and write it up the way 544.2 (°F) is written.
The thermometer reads 78 (°F)
